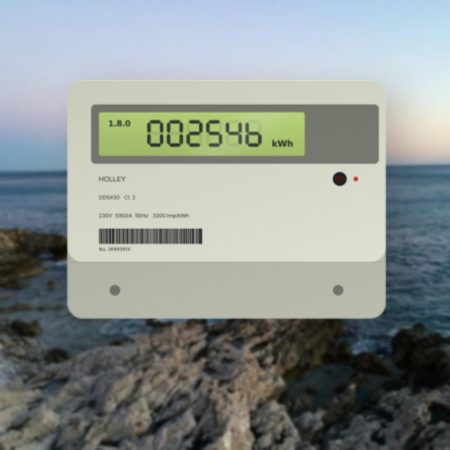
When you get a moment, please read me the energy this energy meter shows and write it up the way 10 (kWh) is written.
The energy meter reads 2546 (kWh)
